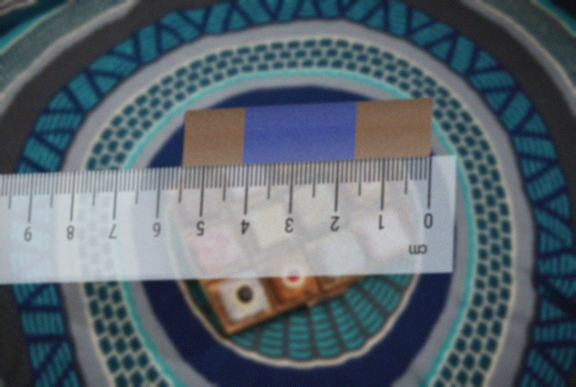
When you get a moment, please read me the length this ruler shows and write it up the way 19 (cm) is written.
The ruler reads 5.5 (cm)
